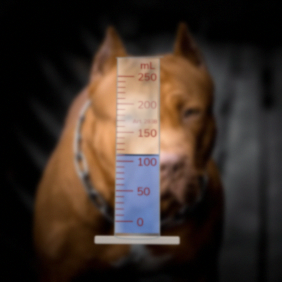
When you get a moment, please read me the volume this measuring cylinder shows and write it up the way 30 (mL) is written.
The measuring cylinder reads 110 (mL)
